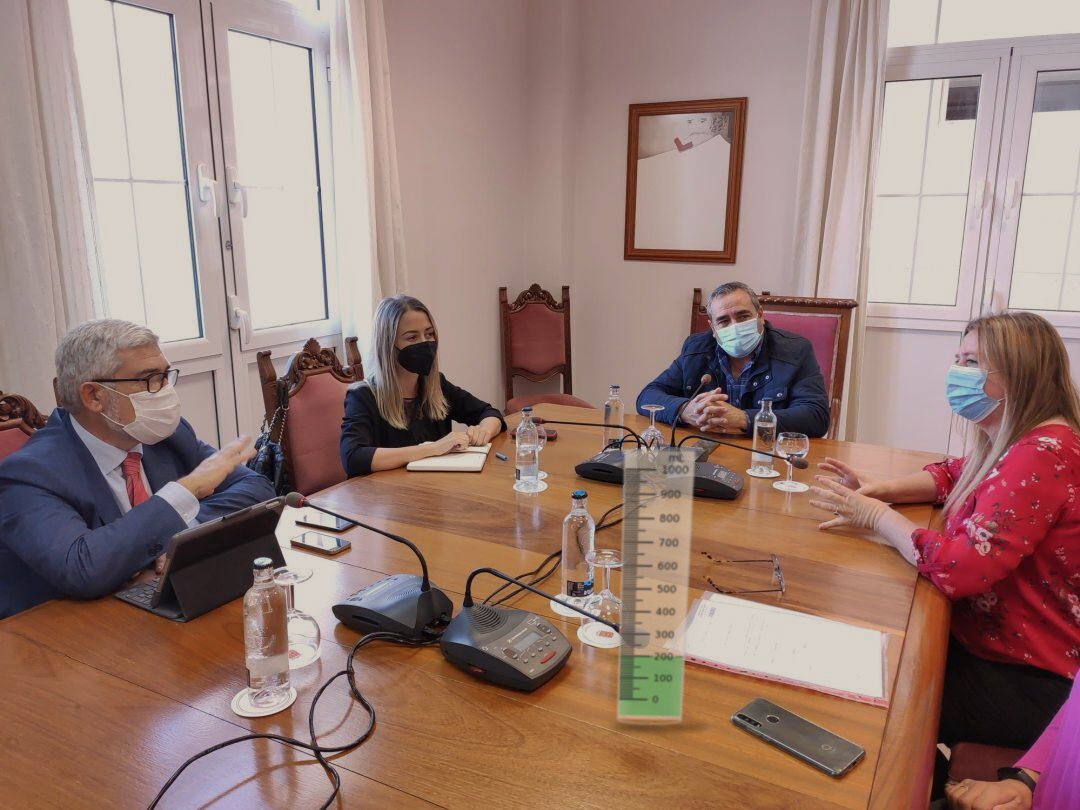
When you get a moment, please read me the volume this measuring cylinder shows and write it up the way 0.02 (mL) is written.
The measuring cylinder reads 200 (mL)
